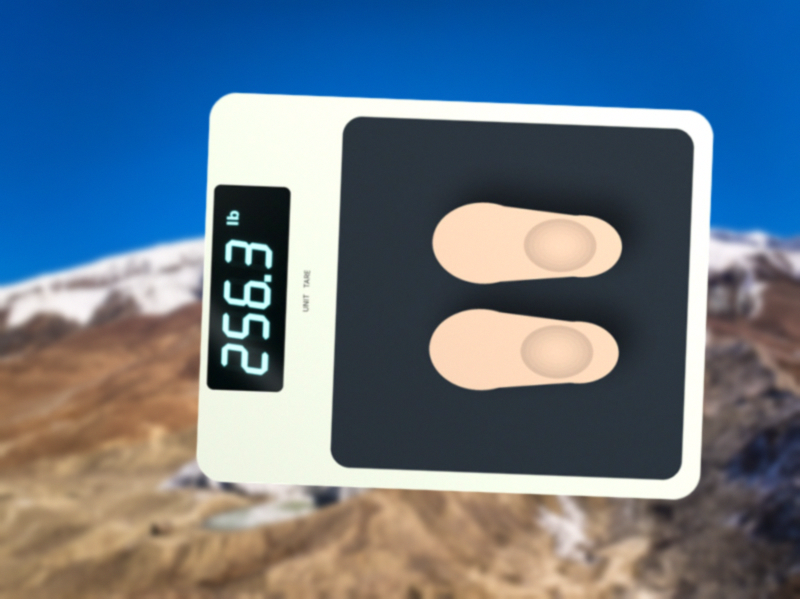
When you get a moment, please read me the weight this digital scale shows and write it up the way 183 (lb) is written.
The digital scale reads 256.3 (lb)
